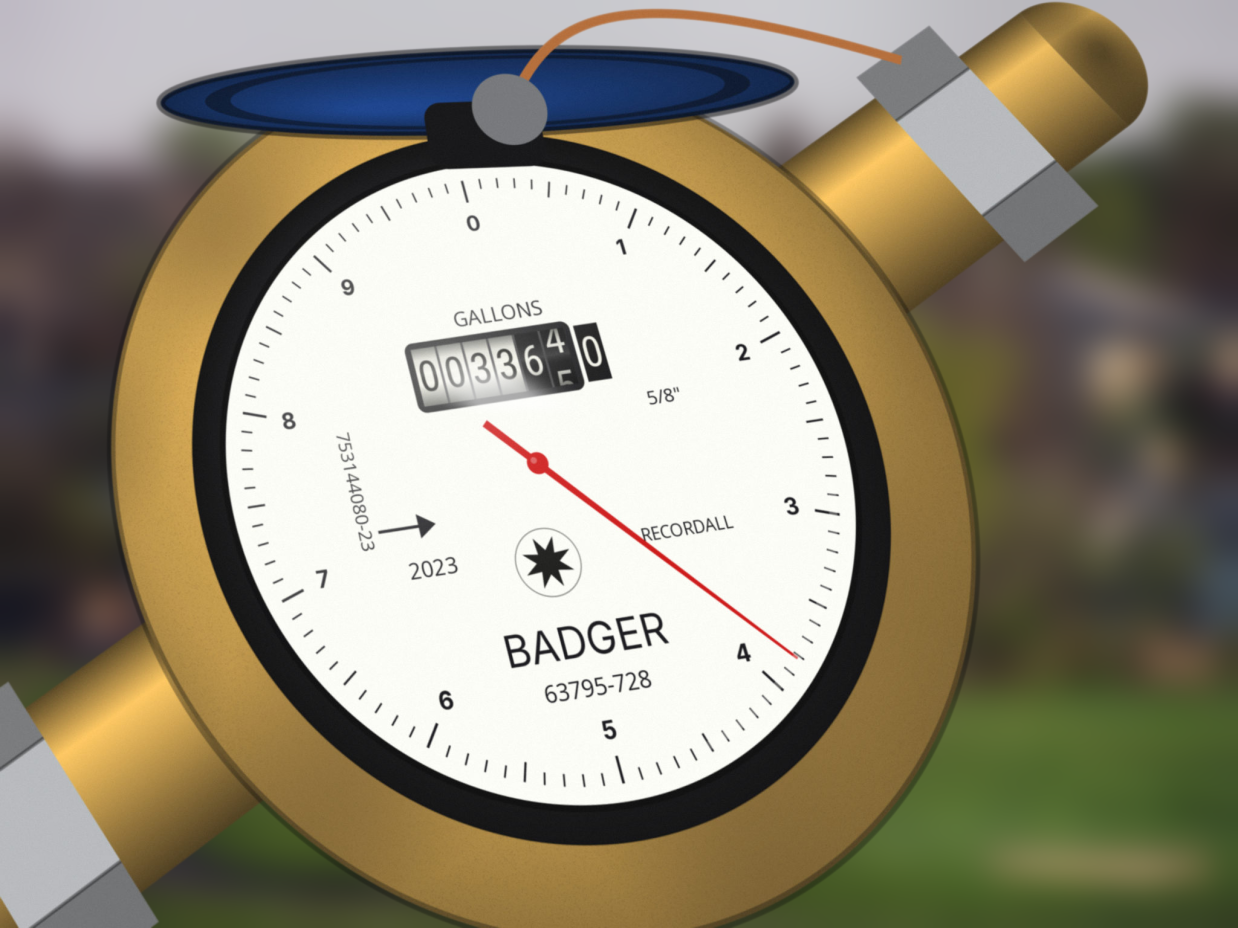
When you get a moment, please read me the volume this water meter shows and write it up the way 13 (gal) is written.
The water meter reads 33643.8 (gal)
